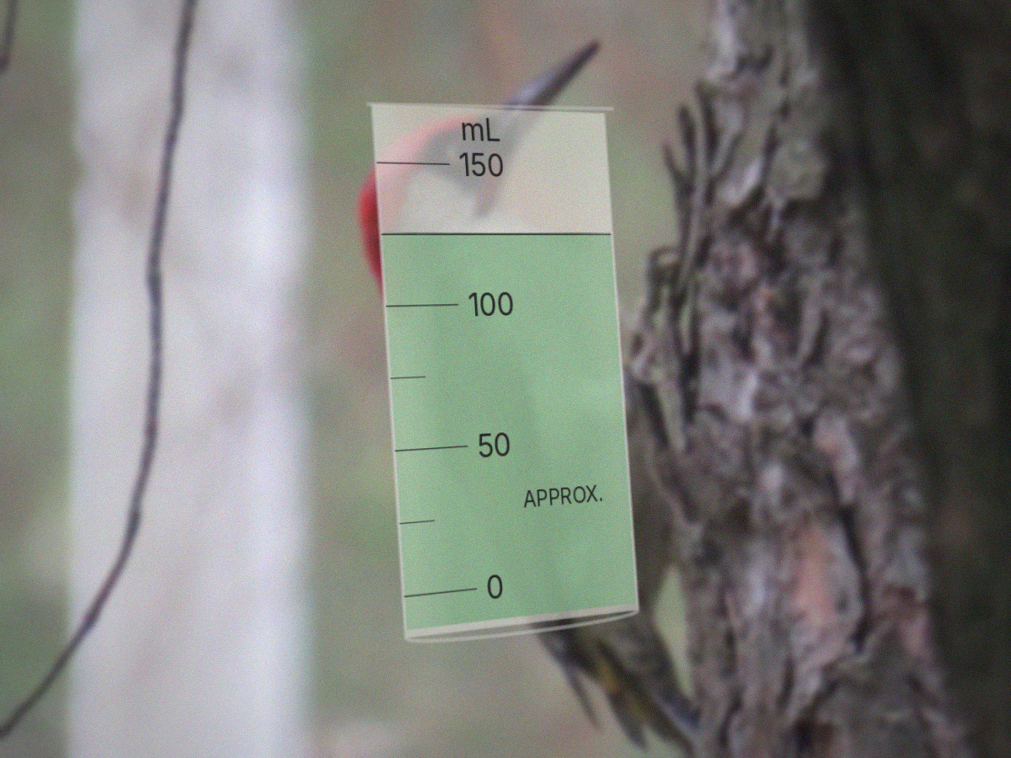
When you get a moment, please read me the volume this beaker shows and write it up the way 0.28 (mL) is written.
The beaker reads 125 (mL)
